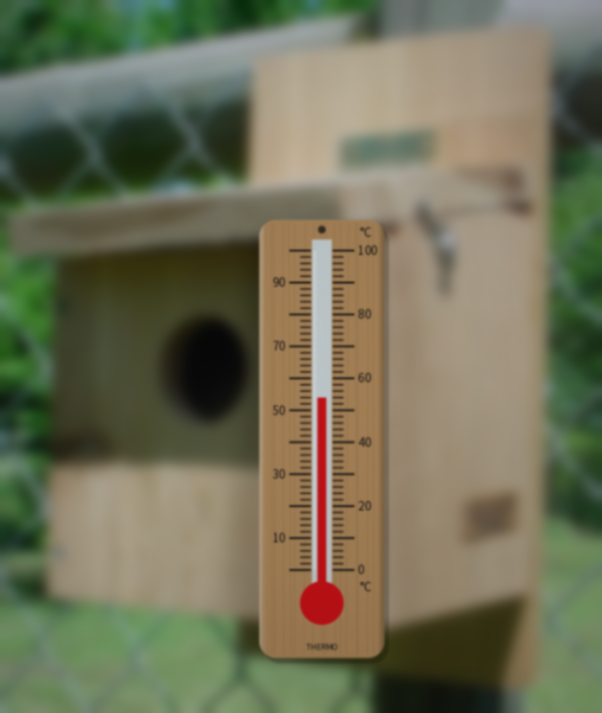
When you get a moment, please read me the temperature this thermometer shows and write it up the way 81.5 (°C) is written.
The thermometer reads 54 (°C)
